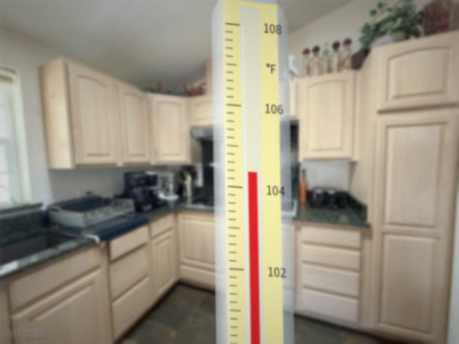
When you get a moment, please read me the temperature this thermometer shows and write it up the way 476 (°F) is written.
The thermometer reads 104.4 (°F)
